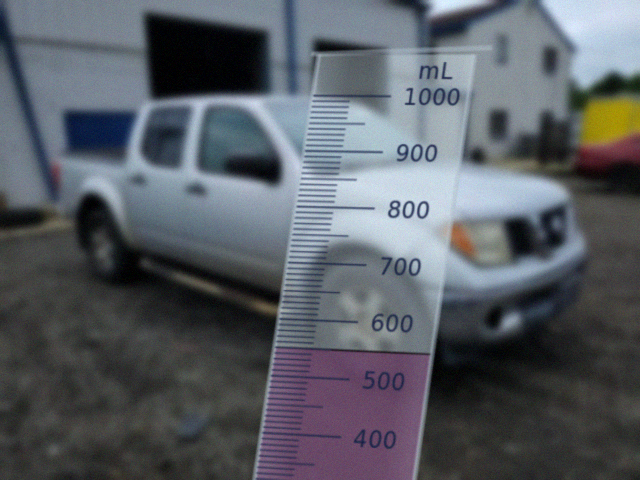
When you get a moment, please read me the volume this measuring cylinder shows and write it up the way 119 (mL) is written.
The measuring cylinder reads 550 (mL)
